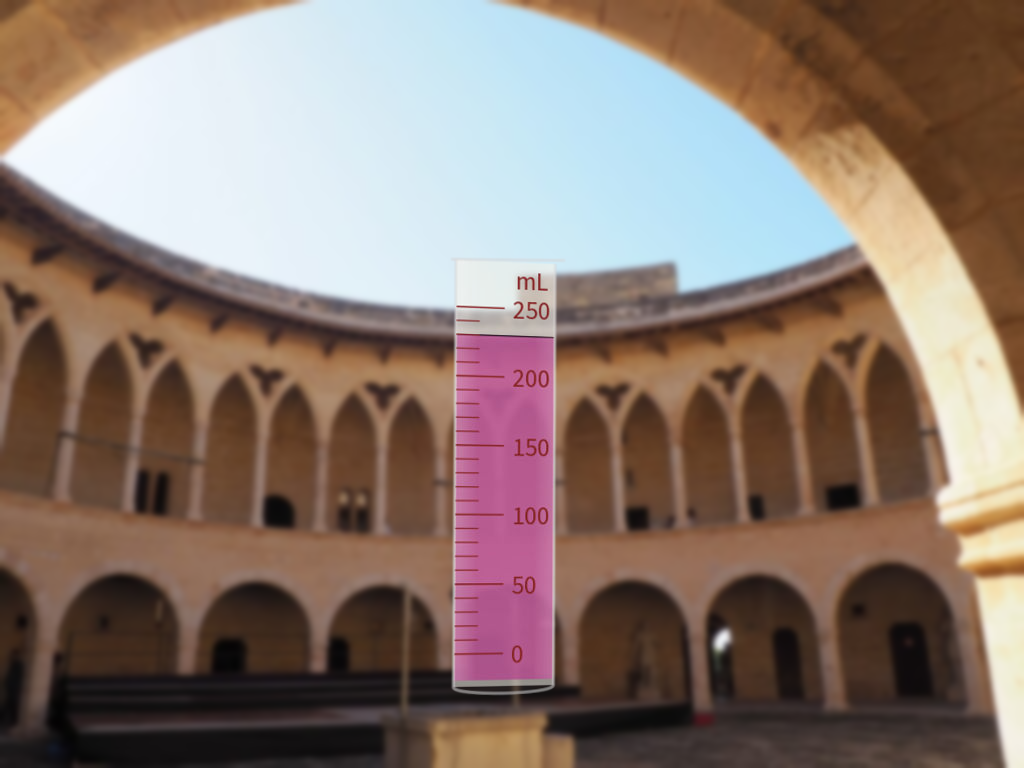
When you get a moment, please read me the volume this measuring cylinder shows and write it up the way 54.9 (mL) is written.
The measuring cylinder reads 230 (mL)
